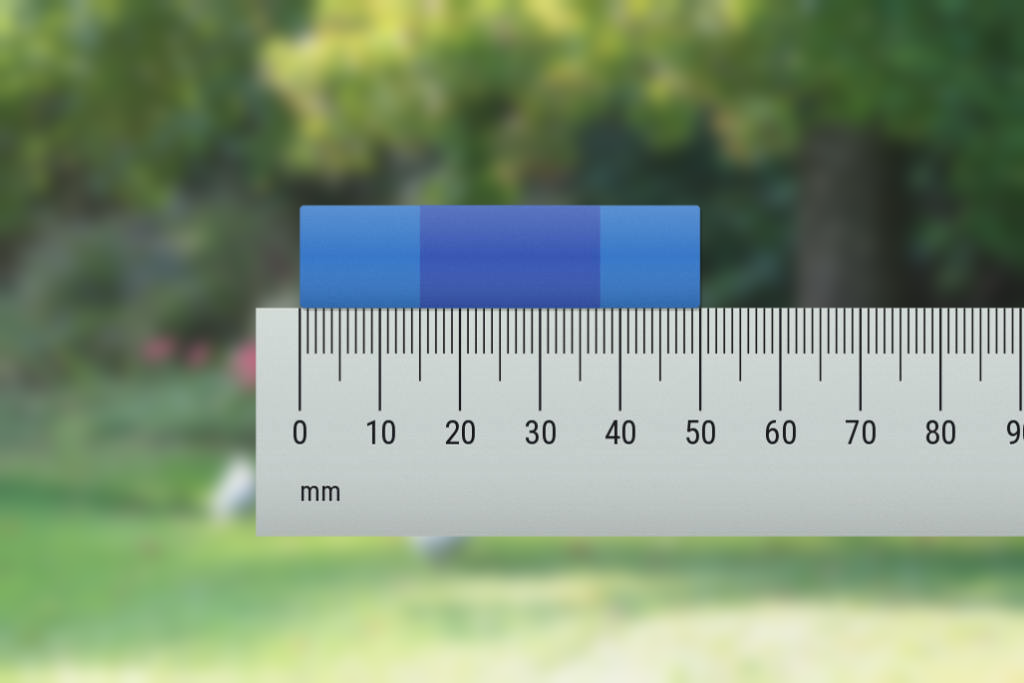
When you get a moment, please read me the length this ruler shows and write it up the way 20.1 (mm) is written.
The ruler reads 50 (mm)
